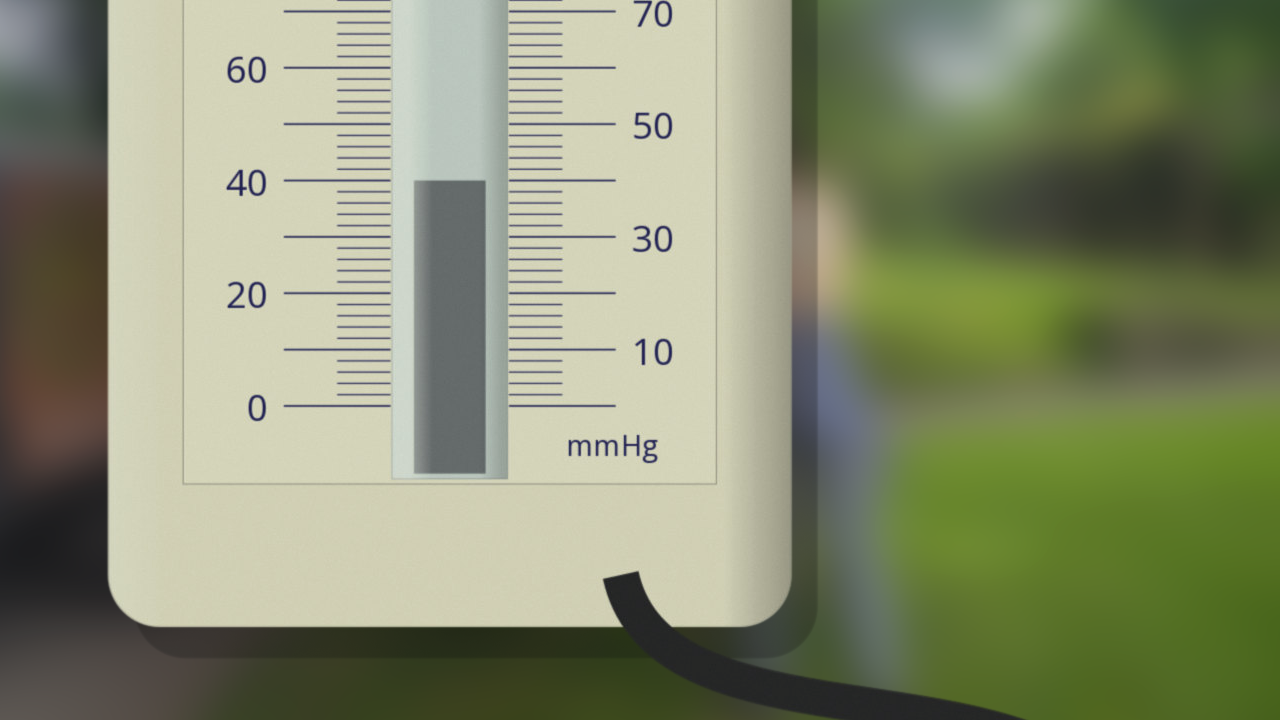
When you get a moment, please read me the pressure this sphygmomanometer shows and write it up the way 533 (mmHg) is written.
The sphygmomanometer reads 40 (mmHg)
